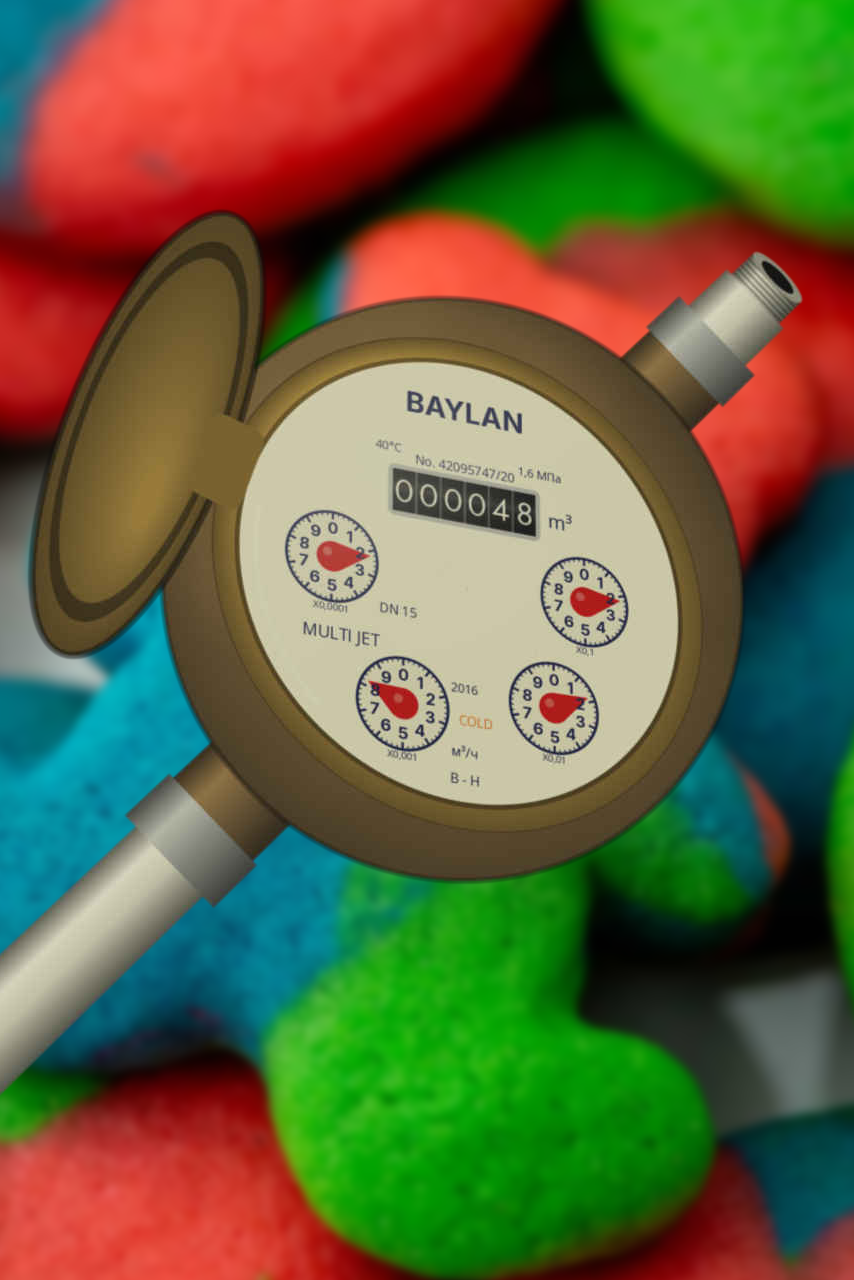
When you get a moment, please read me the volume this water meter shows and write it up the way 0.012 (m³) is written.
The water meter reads 48.2182 (m³)
